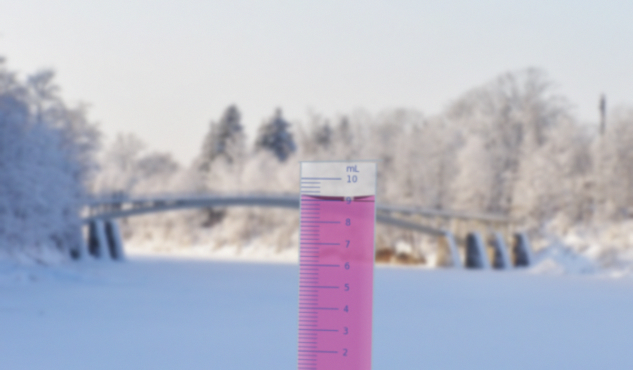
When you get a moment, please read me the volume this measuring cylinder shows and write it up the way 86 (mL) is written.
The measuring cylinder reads 9 (mL)
